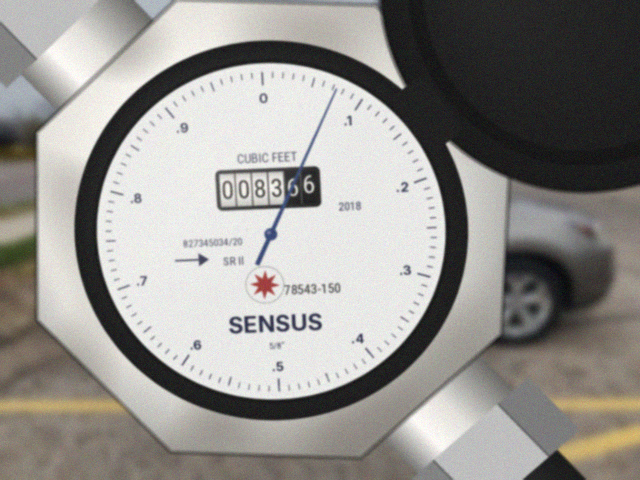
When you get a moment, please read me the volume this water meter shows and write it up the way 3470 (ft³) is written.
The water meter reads 8366.07 (ft³)
